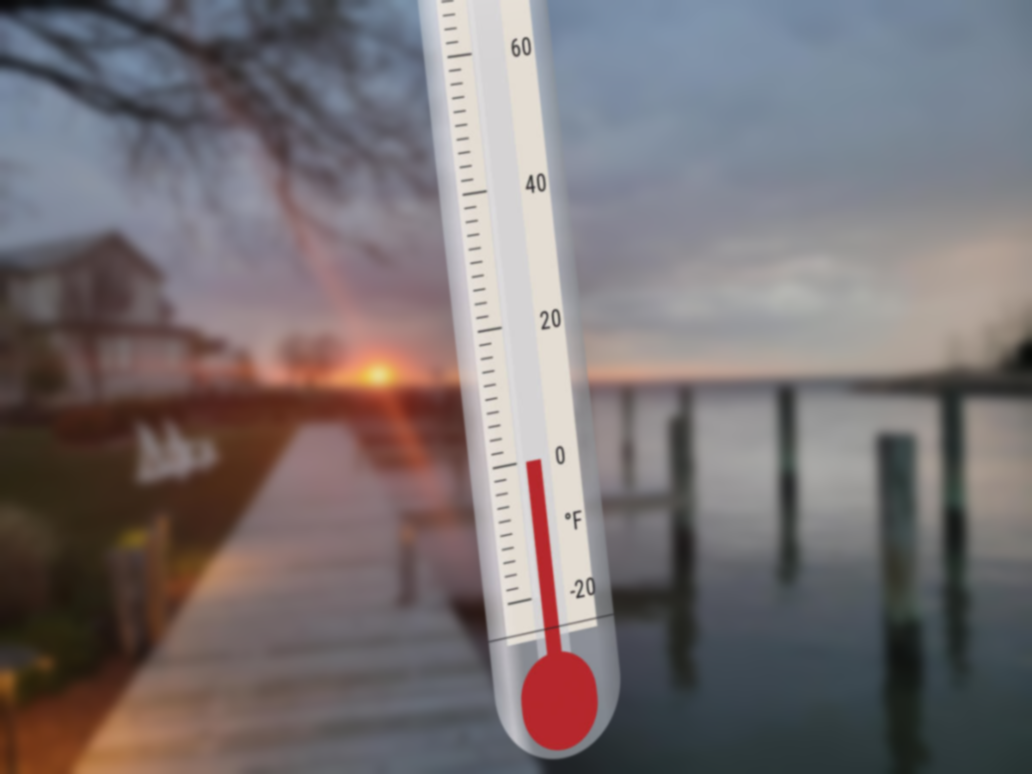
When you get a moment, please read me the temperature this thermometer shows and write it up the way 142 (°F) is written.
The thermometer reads 0 (°F)
